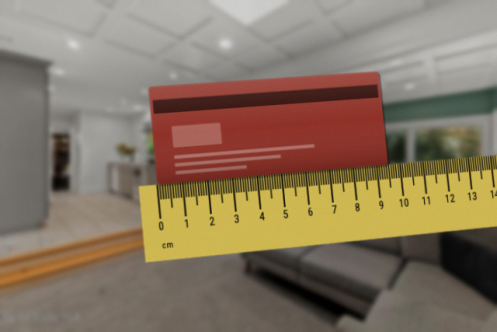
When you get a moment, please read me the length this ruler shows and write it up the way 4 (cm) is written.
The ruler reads 9.5 (cm)
